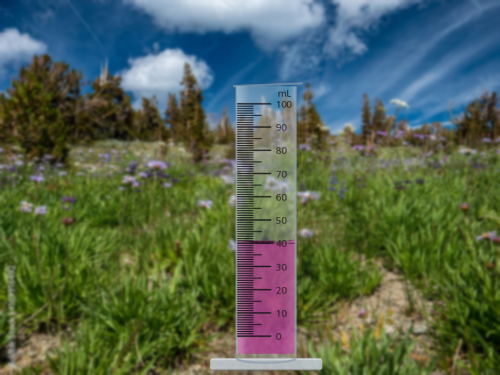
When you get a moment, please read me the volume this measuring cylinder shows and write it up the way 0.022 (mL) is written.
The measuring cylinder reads 40 (mL)
